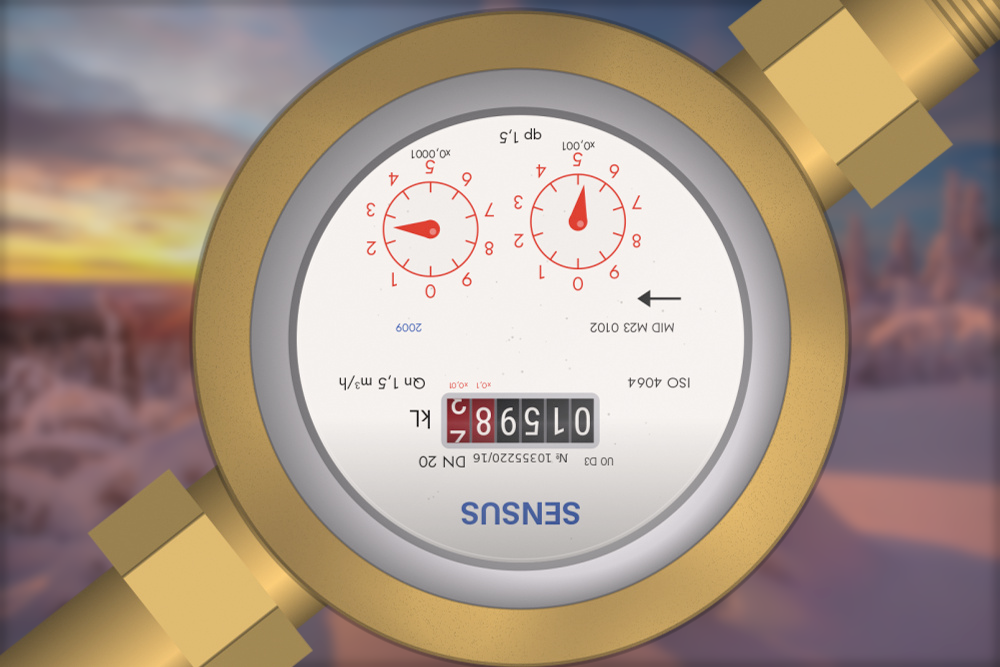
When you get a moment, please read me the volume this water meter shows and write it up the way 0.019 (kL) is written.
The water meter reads 159.8252 (kL)
